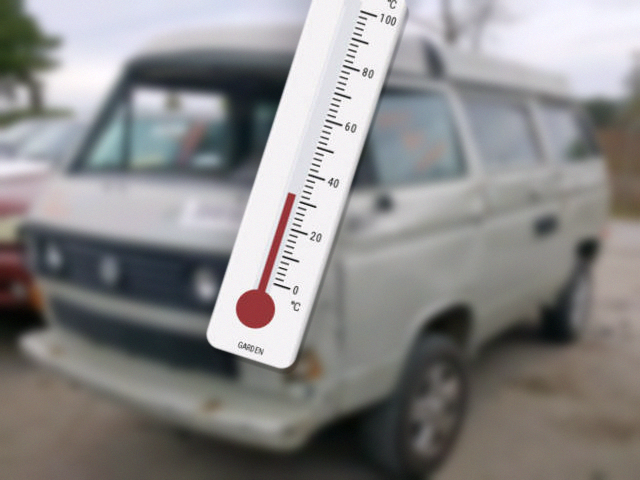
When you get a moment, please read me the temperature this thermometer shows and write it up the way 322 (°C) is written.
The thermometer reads 32 (°C)
